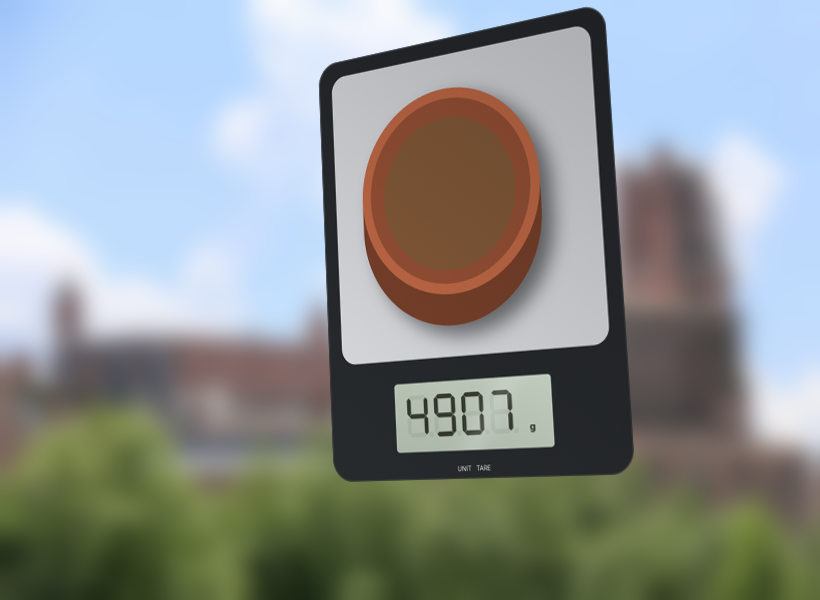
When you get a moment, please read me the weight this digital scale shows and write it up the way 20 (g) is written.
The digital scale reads 4907 (g)
